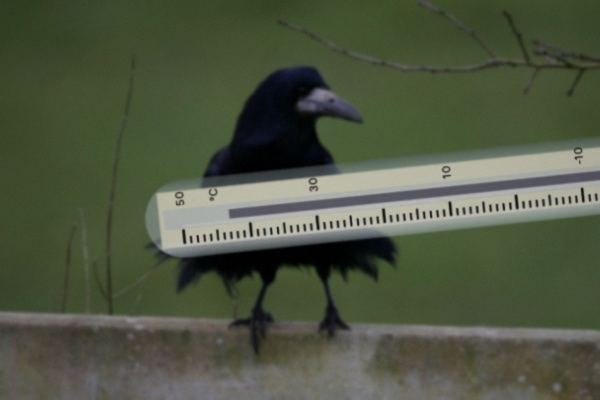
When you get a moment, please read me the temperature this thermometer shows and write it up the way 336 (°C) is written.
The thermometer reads 43 (°C)
